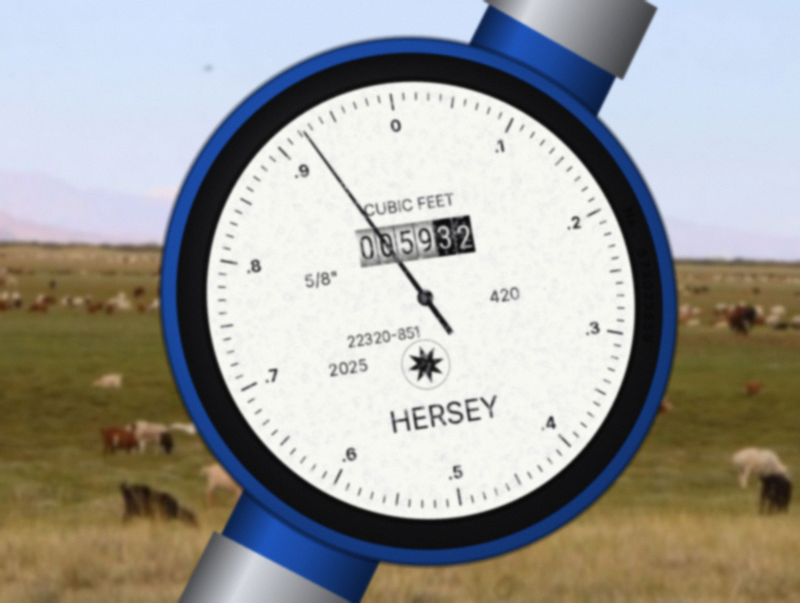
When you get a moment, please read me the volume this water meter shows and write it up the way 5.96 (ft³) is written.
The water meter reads 5931.92 (ft³)
